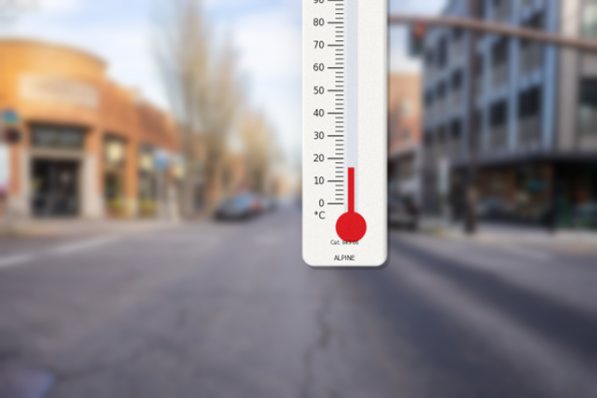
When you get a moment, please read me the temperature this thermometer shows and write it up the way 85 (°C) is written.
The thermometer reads 16 (°C)
